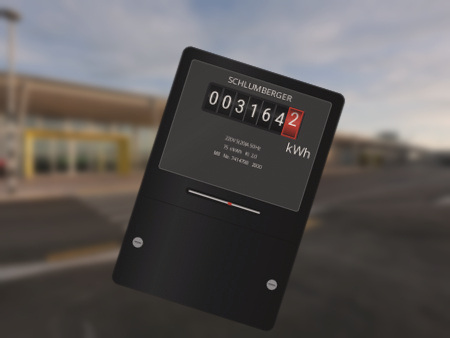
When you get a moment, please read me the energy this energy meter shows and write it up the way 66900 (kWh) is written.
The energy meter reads 3164.2 (kWh)
